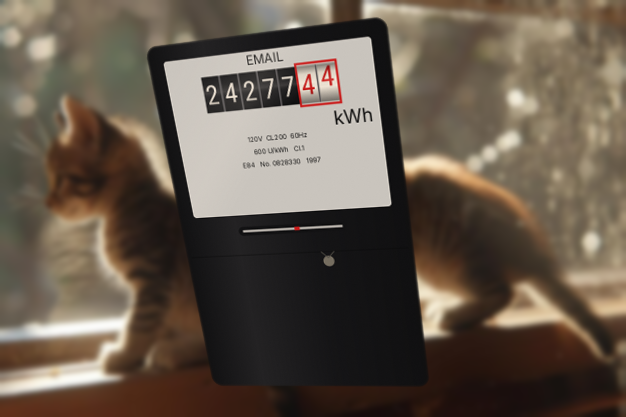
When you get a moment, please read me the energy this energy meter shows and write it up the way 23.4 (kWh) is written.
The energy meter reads 24277.44 (kWh)
